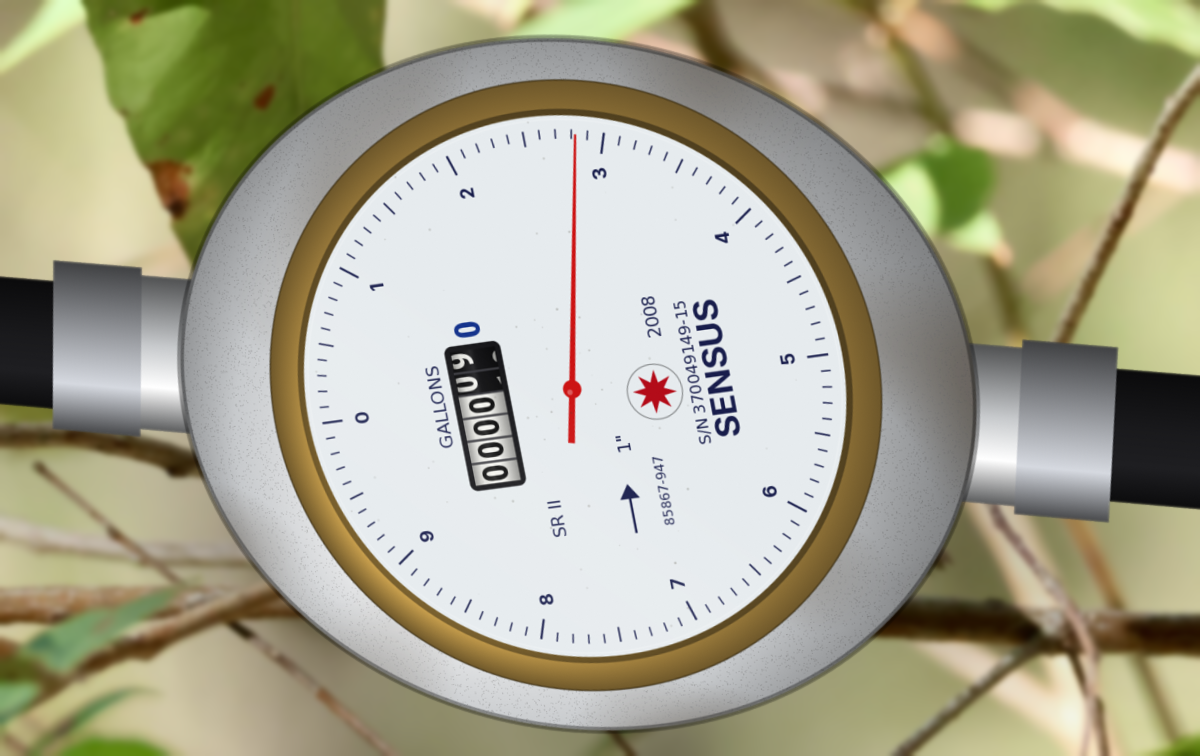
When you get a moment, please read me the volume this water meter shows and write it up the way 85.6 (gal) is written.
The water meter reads 92.8 (gal)
